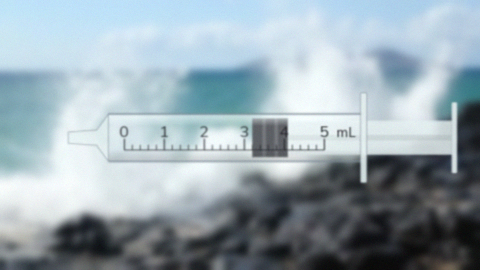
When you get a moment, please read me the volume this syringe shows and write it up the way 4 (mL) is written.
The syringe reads 3.2 (mL)
